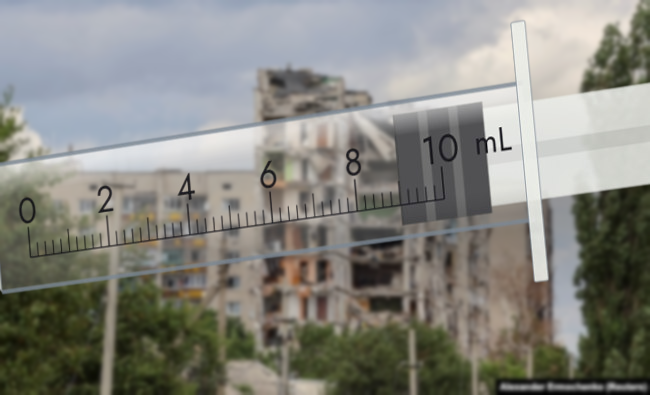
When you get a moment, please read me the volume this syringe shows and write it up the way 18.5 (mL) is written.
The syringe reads 9 (mL)
